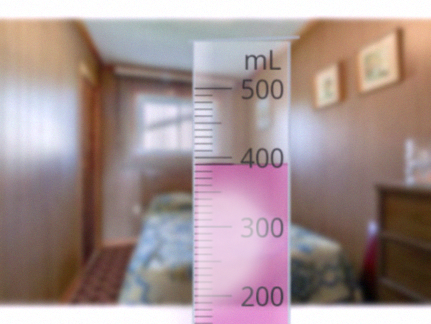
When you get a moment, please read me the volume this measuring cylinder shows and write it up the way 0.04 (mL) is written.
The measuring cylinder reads 390 (mL)
